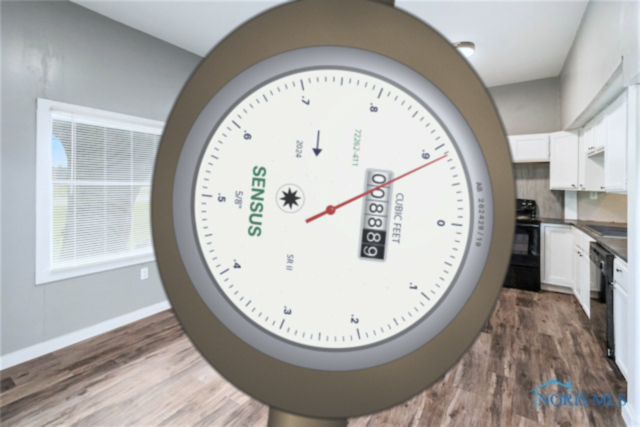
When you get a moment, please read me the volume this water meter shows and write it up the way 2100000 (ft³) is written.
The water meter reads 8888.91 (ft³)
